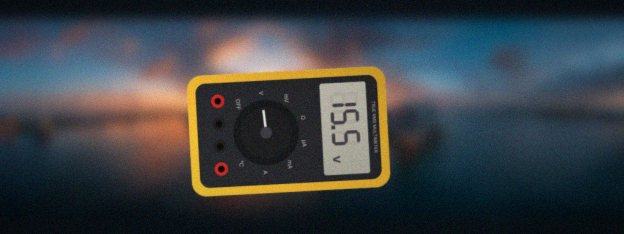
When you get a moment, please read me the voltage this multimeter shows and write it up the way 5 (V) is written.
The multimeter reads 15.5 (V)
